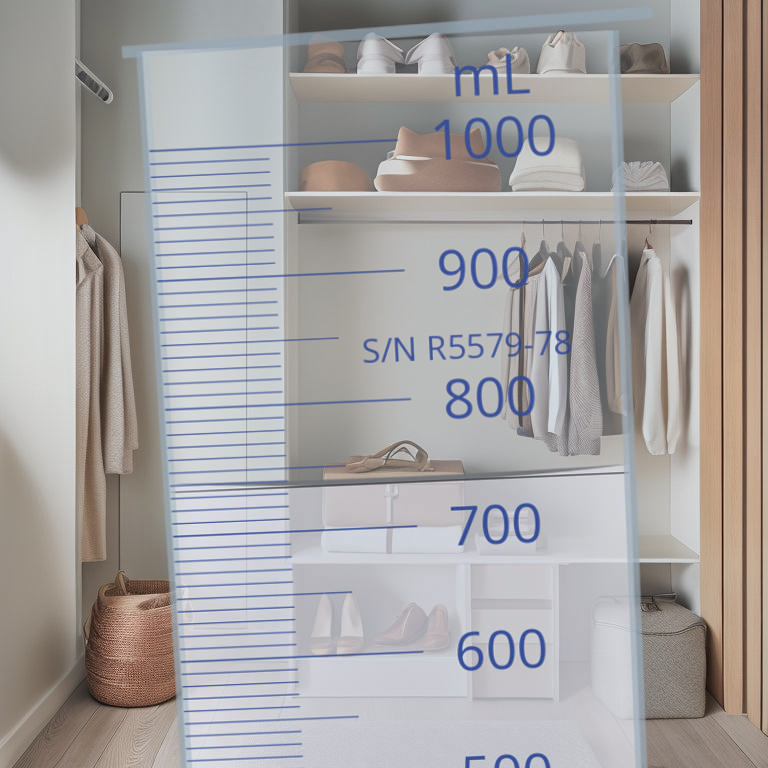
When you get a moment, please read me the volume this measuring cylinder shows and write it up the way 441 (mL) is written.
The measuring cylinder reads 735 (mL)
